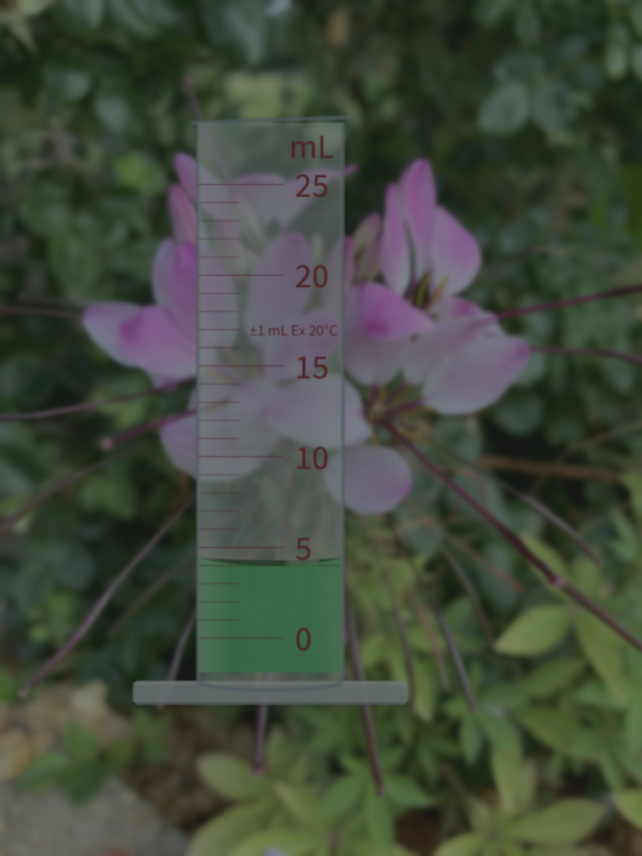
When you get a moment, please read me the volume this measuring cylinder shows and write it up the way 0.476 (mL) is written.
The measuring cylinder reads 4 (mL)
